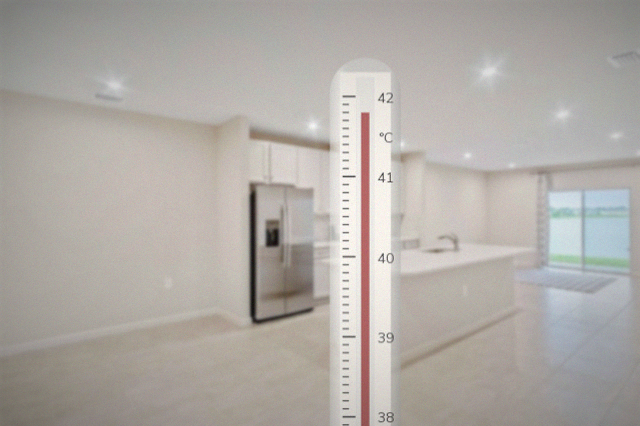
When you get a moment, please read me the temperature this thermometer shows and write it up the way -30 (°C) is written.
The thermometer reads 41.8 (°C)
